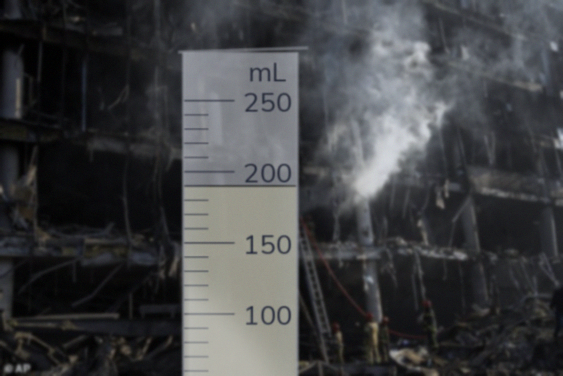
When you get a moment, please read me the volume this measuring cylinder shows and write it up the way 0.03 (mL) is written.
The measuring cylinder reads 190 (mL)
